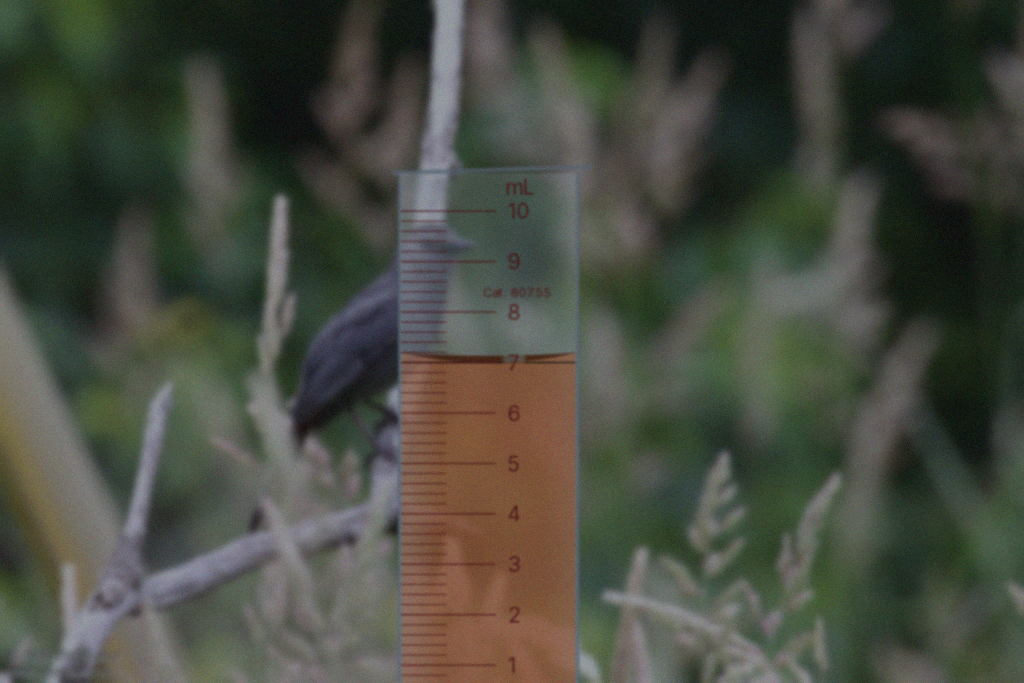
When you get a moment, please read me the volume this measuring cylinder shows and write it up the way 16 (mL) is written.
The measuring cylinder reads 7 (mL)
